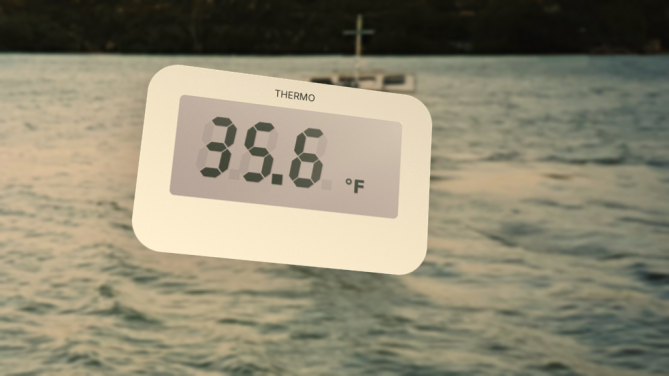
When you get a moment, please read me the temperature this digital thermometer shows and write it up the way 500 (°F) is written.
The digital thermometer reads 35.6 (°F)
